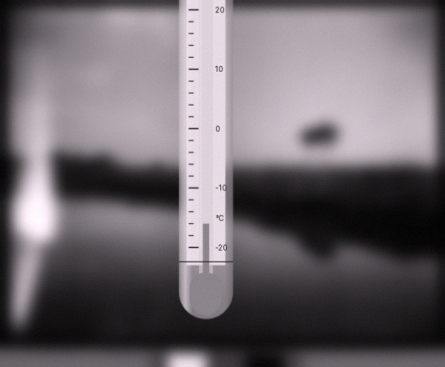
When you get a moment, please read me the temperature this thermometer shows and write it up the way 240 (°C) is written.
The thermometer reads -16 (°C)
